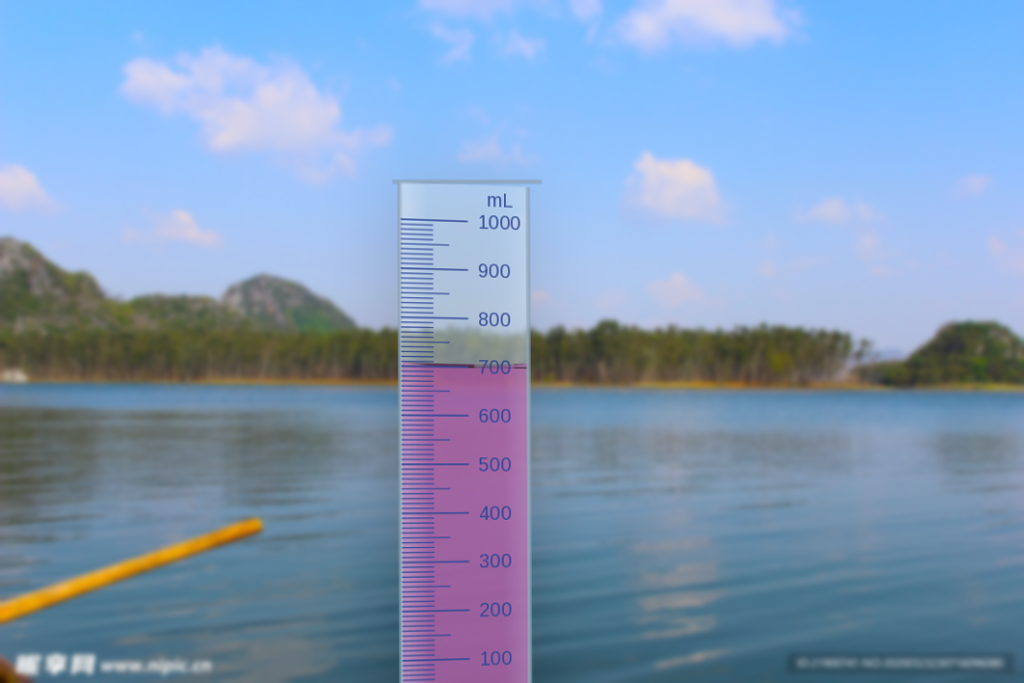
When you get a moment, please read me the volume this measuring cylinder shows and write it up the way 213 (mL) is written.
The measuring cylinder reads 700 (mL)
